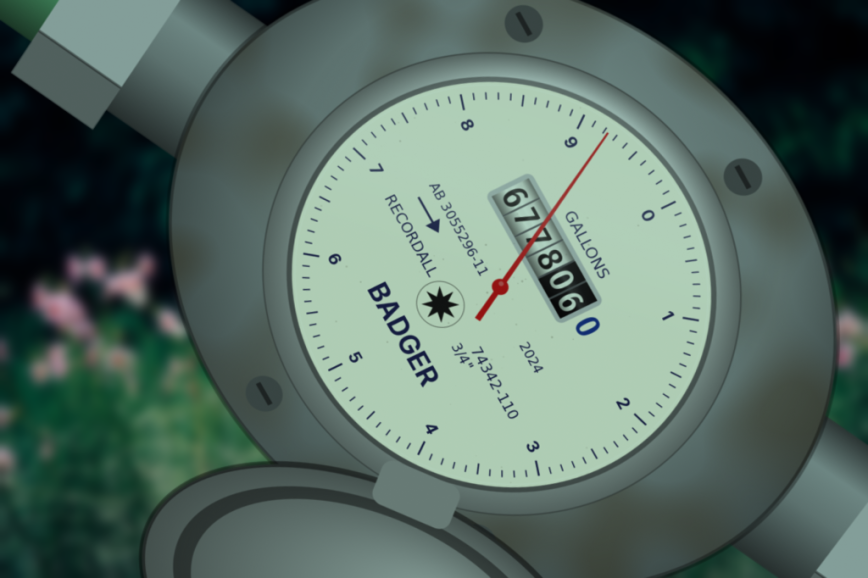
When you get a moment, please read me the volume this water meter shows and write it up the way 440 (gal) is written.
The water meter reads 6778059.2 (gal)
